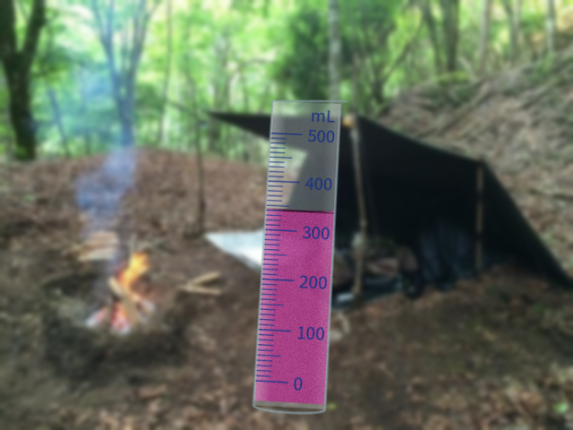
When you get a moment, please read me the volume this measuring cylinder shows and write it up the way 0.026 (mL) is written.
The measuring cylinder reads 340 (mL)
